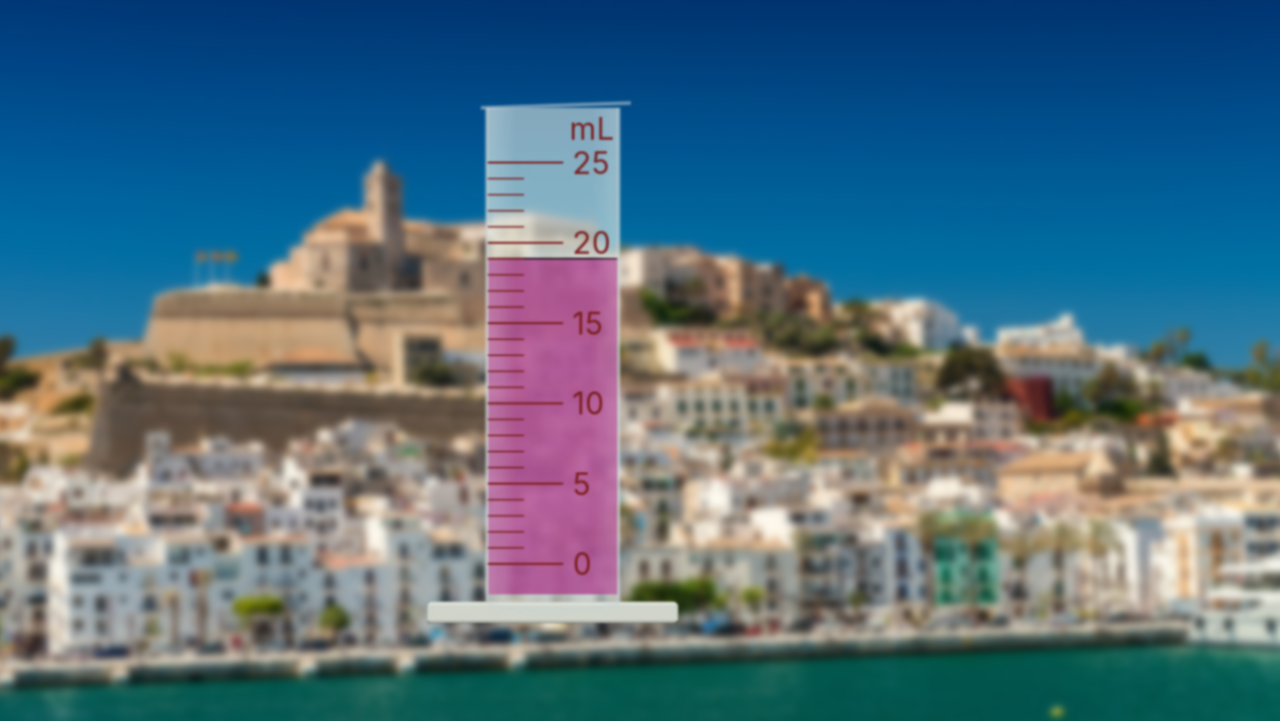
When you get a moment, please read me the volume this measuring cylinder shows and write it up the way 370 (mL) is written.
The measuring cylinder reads 19 (mL)
